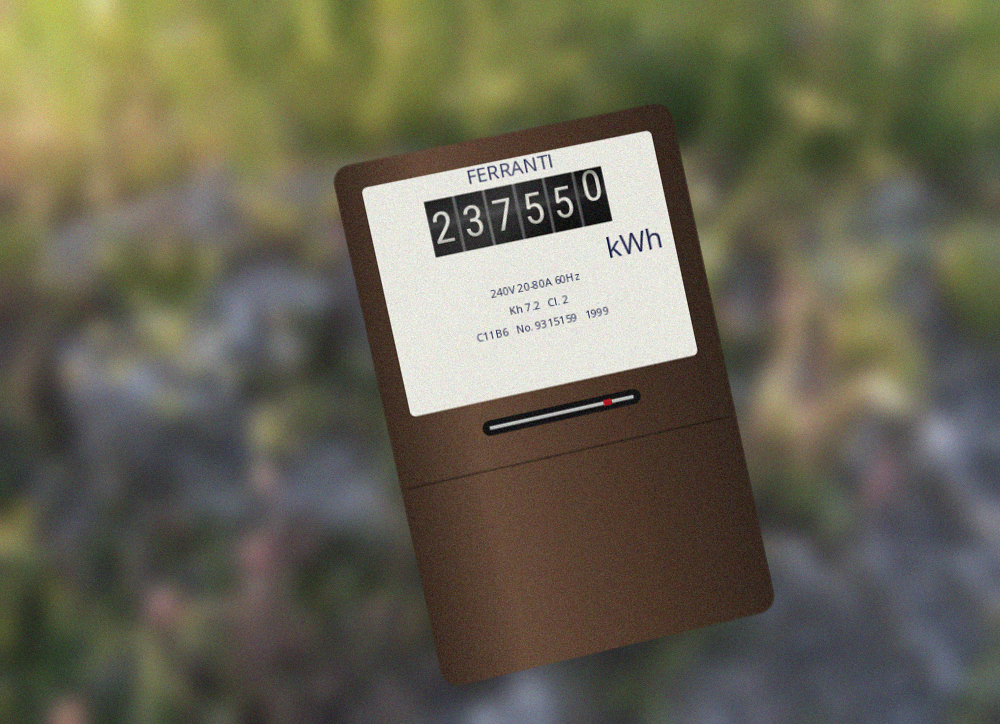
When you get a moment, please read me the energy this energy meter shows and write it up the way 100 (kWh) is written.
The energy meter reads 237550 (kWh)
